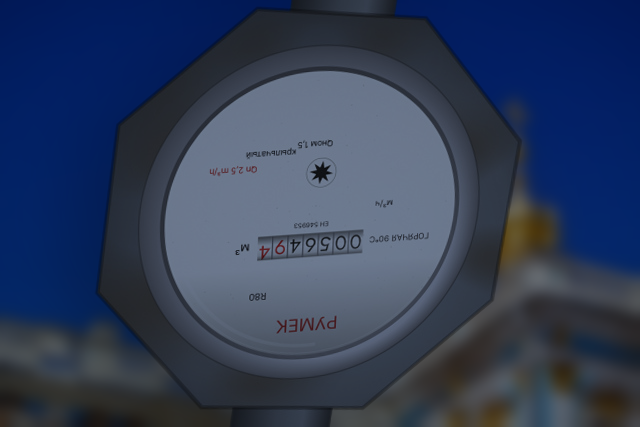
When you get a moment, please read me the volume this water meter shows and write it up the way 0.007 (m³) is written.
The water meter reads 564.94 (m³)
